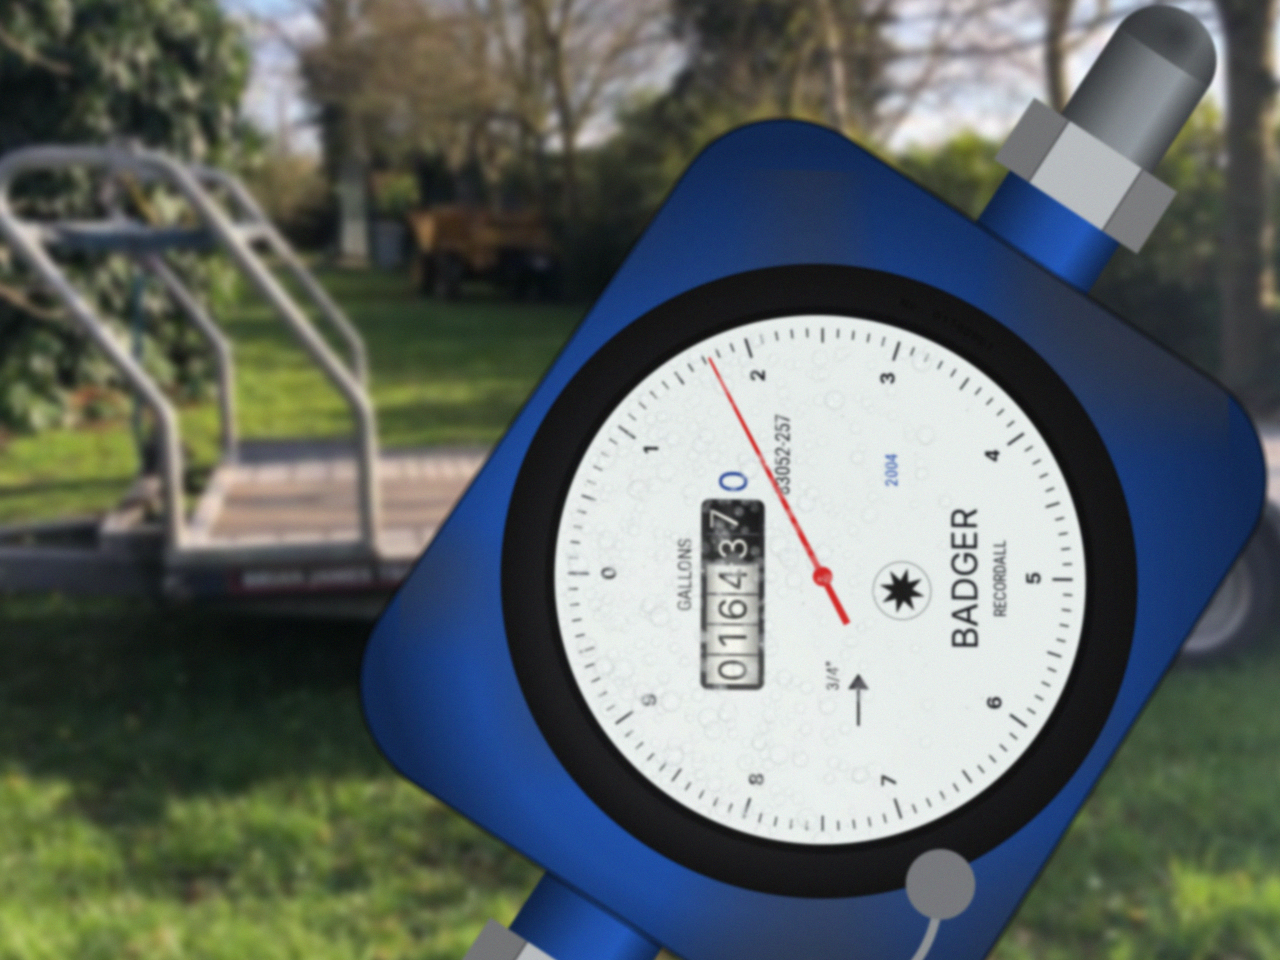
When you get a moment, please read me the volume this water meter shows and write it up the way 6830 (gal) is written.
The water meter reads 164371.7 (gal)
